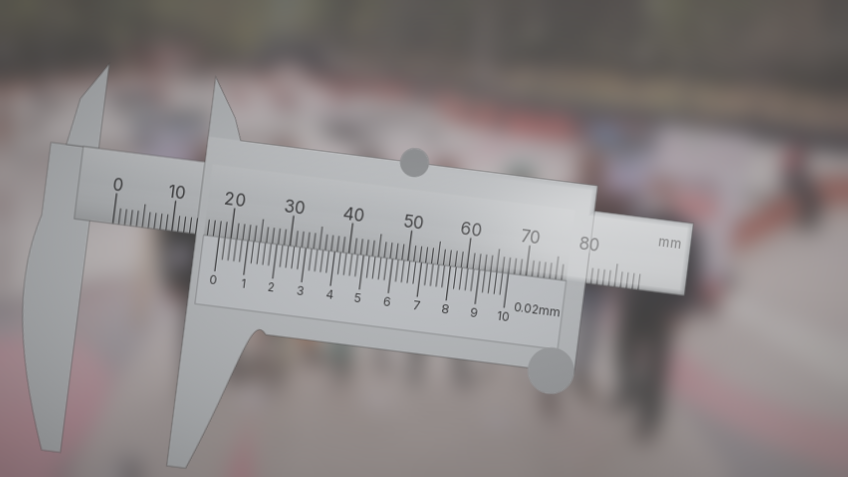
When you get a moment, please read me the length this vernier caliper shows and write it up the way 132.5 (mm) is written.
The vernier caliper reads 18.0 (mm)
